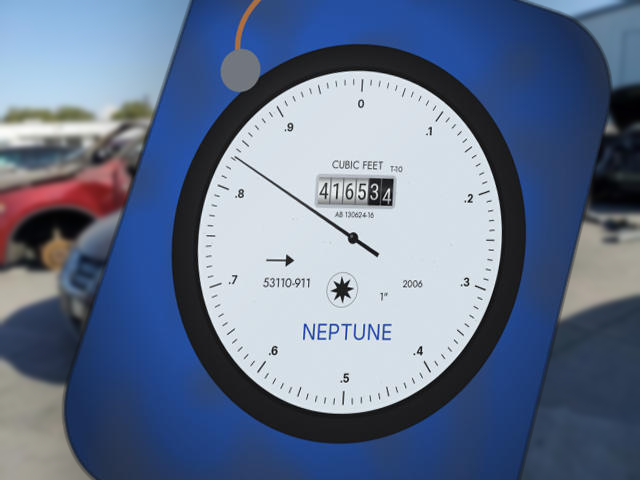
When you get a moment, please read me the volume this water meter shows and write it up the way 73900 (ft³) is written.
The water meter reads 416533.83 (ft³)
